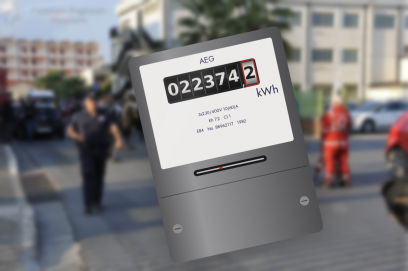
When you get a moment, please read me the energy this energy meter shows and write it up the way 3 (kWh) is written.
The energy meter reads 22374.2 (kWh)
